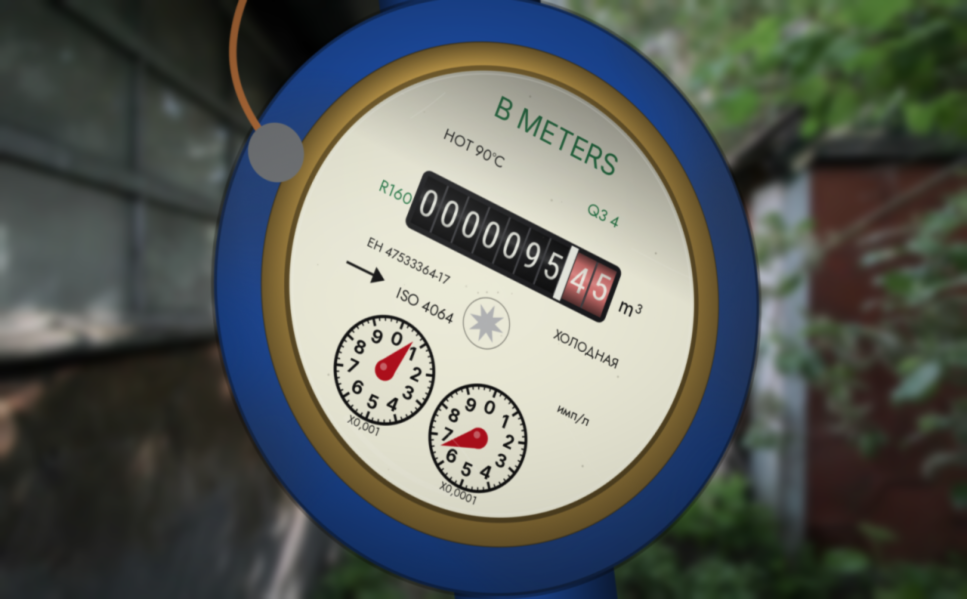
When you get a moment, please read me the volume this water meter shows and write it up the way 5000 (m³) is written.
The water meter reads 95.4506 (m³)
